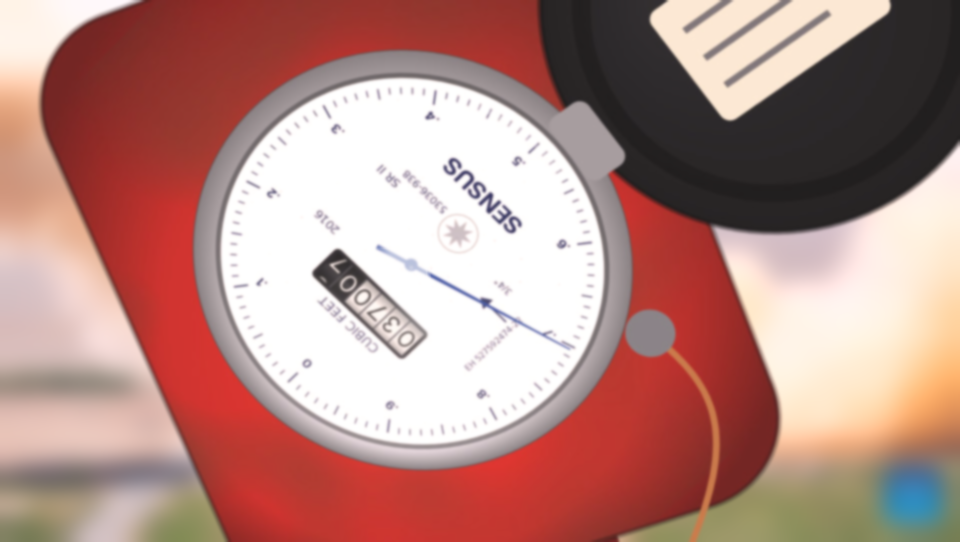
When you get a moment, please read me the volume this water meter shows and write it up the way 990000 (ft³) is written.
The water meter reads 37006.70 (ft³)
